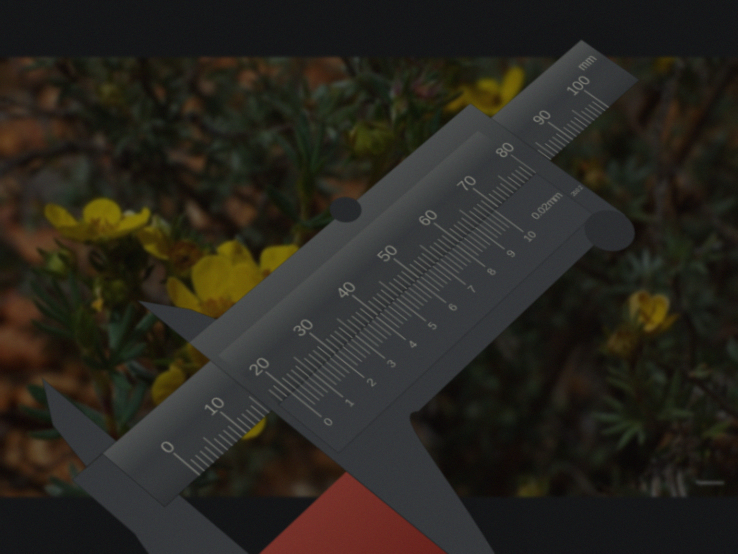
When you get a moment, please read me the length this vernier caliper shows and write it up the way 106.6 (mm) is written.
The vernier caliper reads 20.0 (mm)
